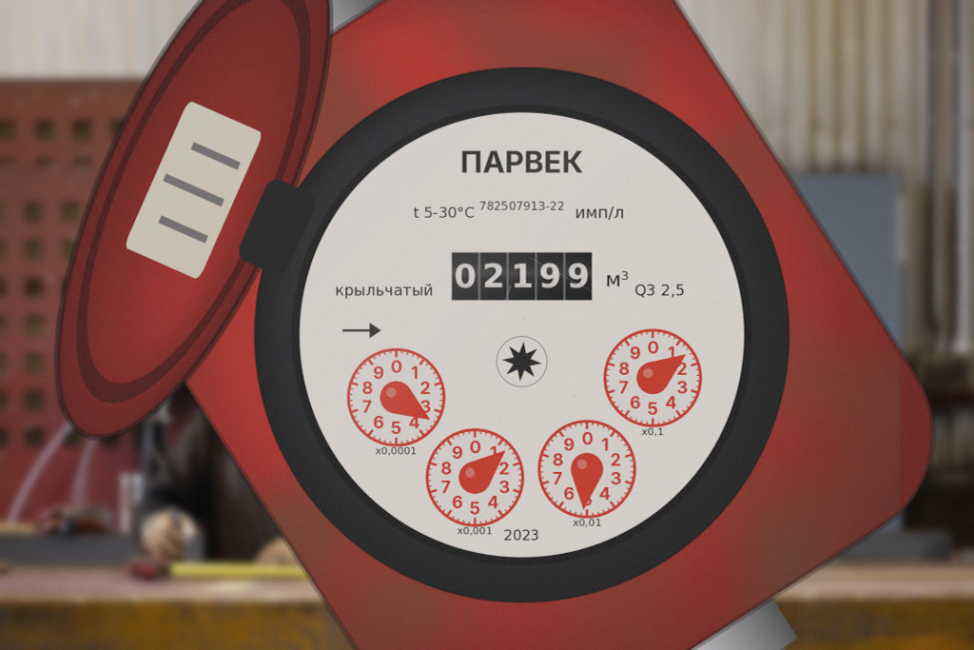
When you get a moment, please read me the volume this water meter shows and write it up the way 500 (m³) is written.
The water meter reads 2199.1513 (m³)
